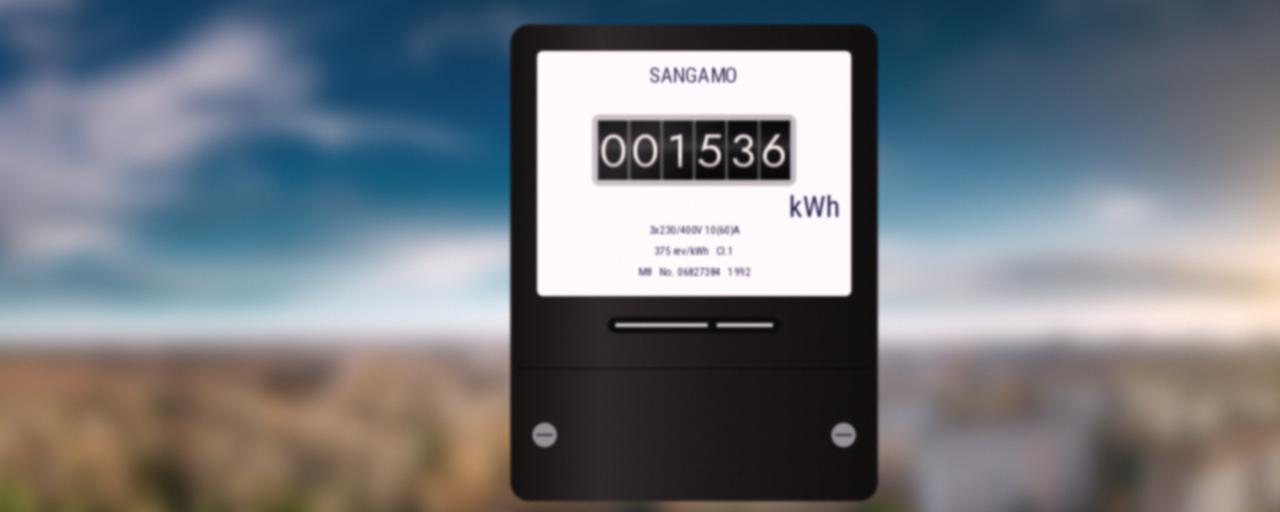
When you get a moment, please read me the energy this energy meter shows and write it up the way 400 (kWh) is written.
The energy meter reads 1536 (kWh)
